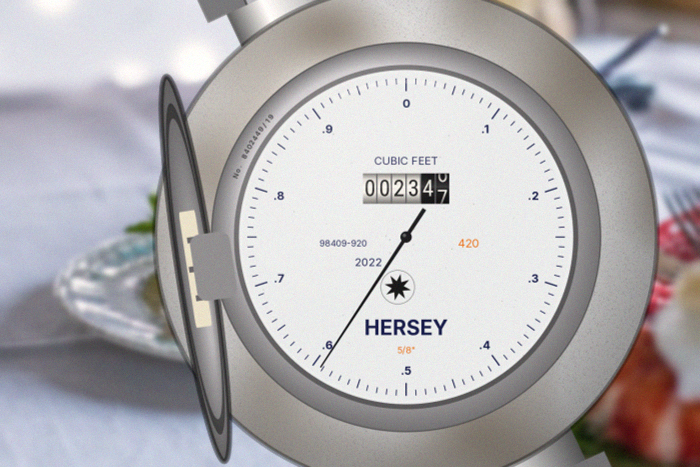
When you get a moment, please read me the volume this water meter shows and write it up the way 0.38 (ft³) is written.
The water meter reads 2346.59 (ft³)
